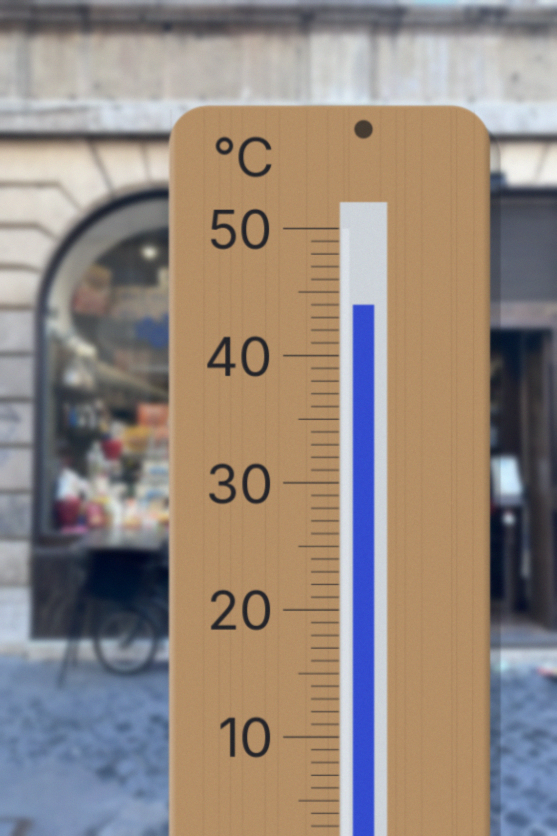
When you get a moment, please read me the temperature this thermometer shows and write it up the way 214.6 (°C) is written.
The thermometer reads 44 (°C)
